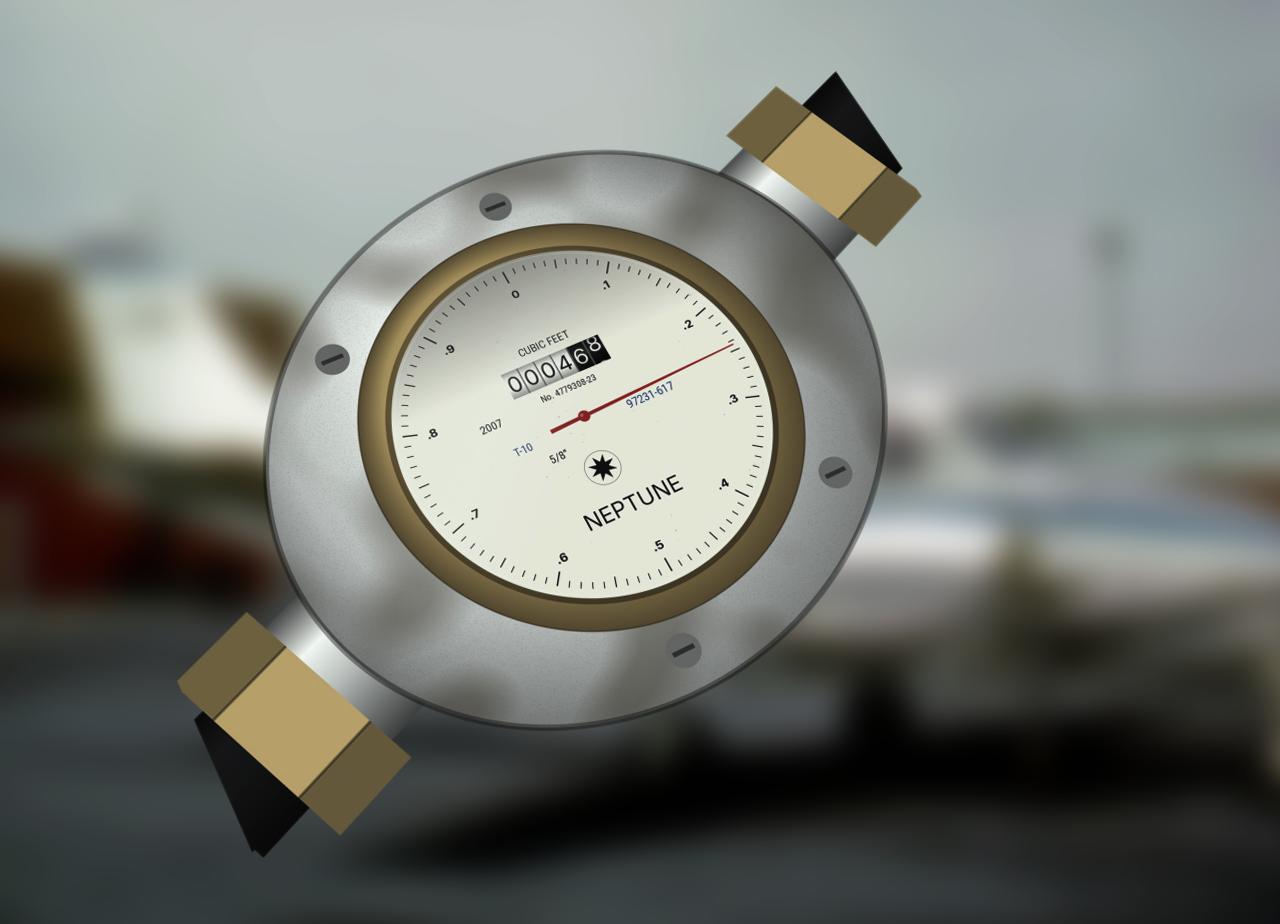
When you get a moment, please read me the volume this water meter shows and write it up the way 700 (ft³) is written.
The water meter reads 468.24 (ft³)
